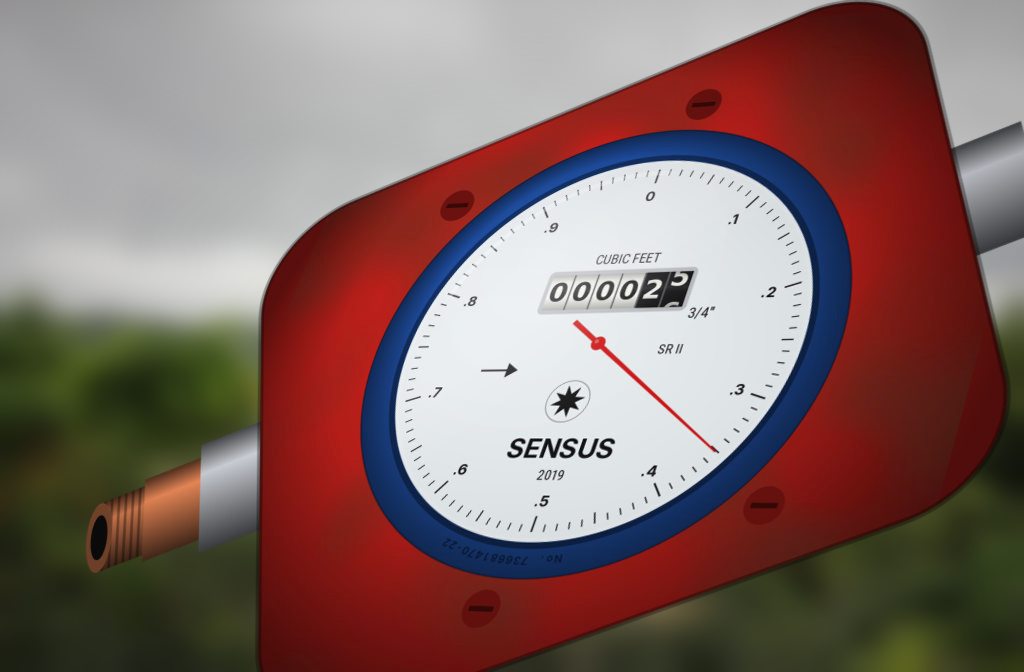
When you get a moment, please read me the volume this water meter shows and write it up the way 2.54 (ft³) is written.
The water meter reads 25.35 (ft³)
